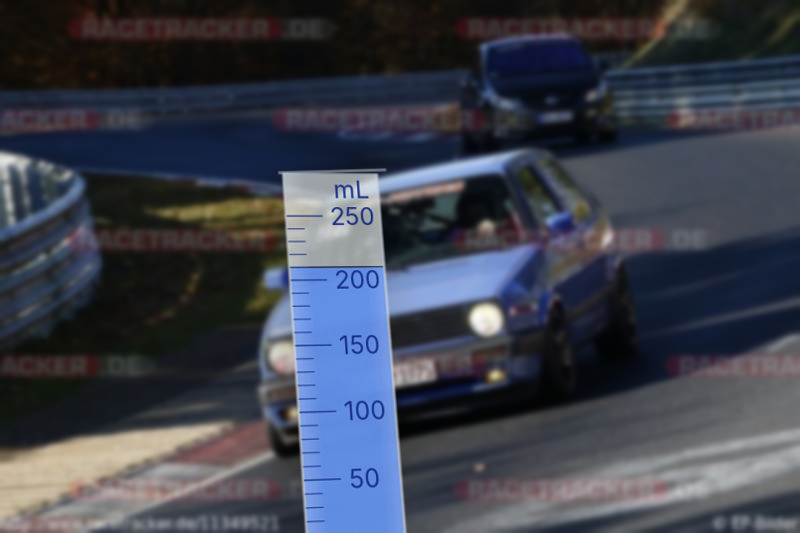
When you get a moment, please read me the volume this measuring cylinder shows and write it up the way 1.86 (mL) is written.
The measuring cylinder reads 210 (mL)
